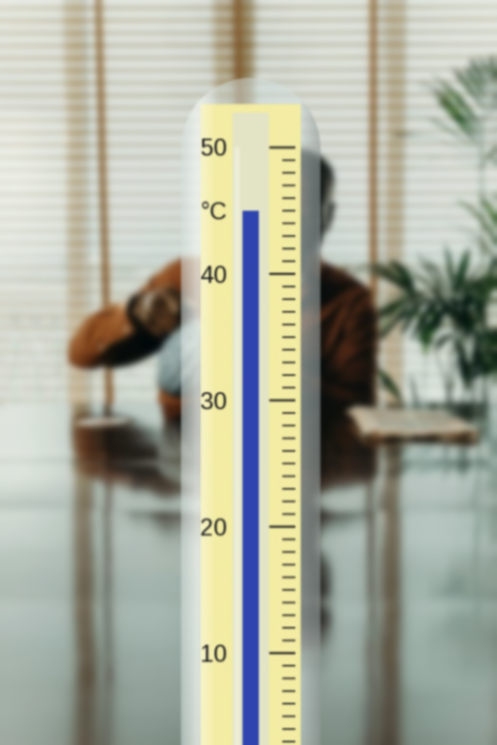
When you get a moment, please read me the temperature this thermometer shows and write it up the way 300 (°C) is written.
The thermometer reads 45 (°C)
